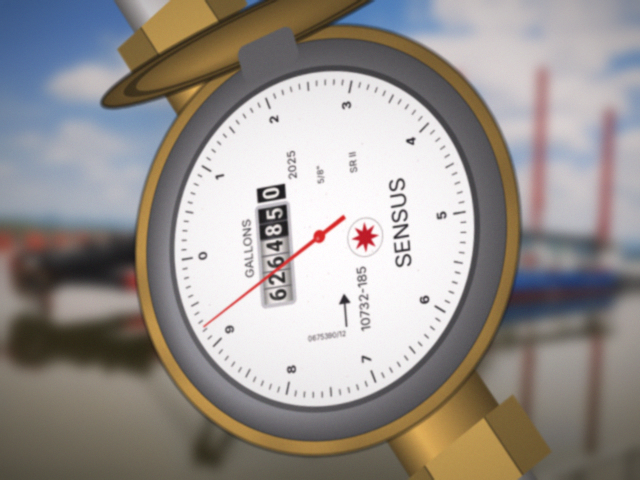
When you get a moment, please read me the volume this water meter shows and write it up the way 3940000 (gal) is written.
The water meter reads 6264849.2 (gal)
